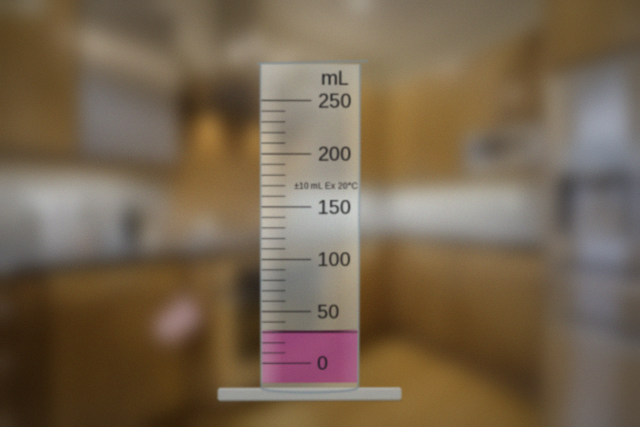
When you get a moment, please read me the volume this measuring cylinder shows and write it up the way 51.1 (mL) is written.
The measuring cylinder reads 30 (mL)
